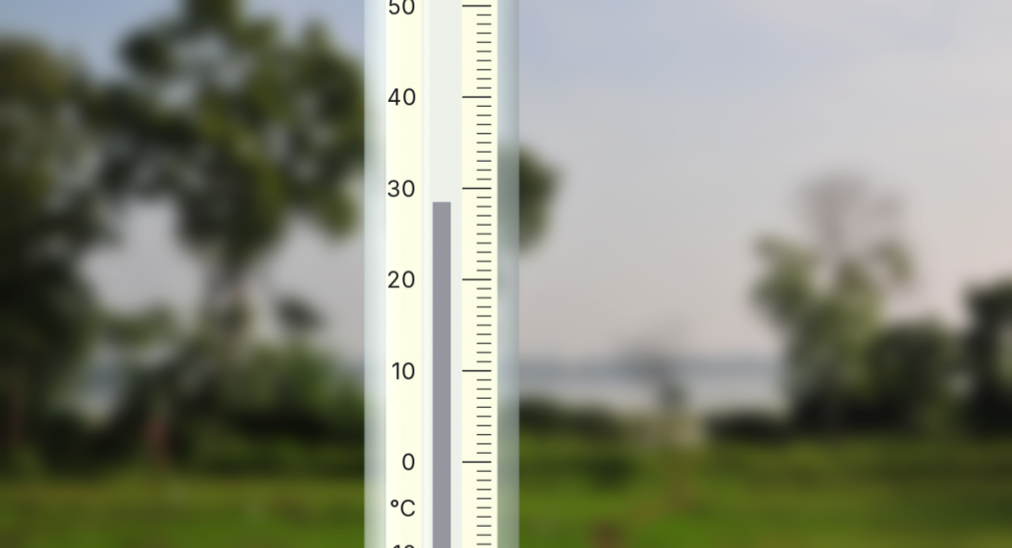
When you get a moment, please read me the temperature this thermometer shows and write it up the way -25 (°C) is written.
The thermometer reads 28.5 (°C)
